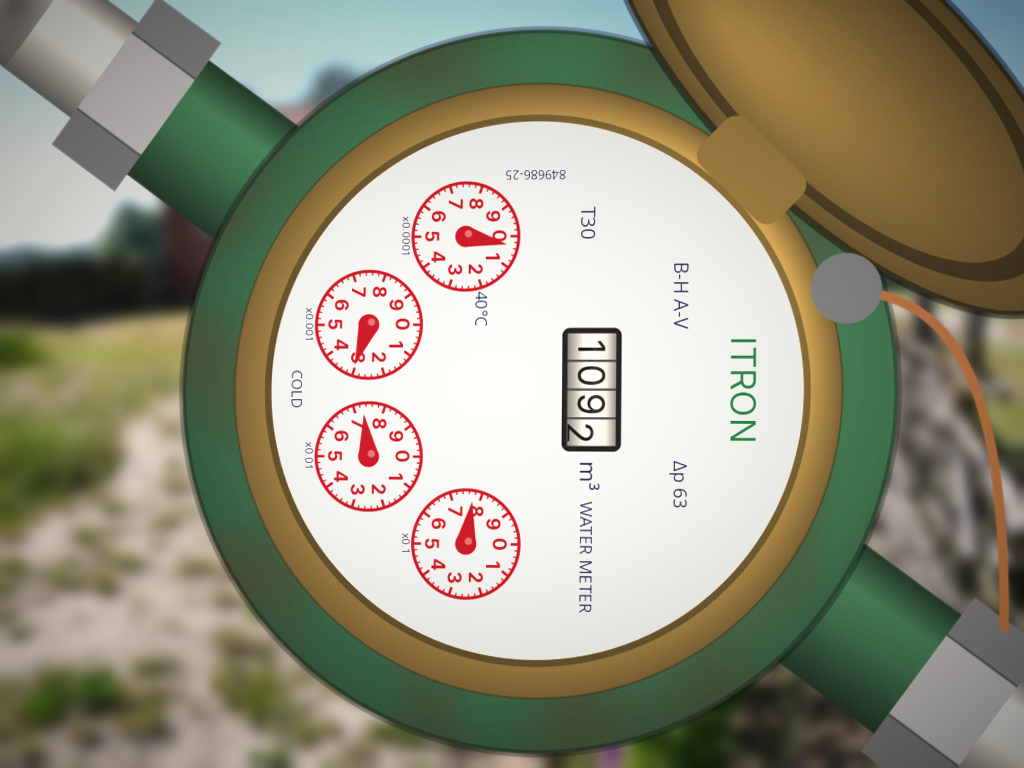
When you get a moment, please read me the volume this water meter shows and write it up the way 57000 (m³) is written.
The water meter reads 1091.7730 (m³)
